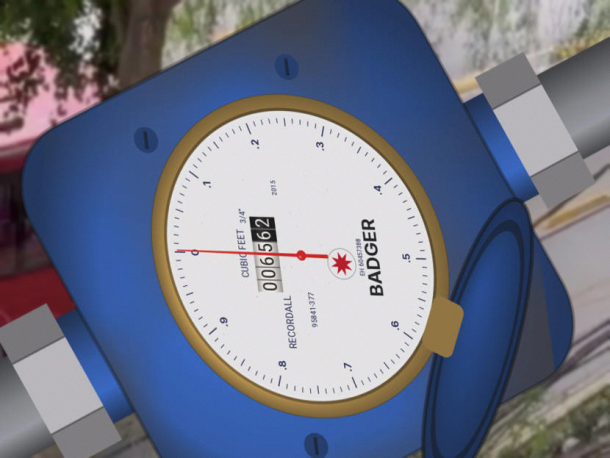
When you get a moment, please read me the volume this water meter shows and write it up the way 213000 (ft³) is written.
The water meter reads 6562.00 (ft³)
